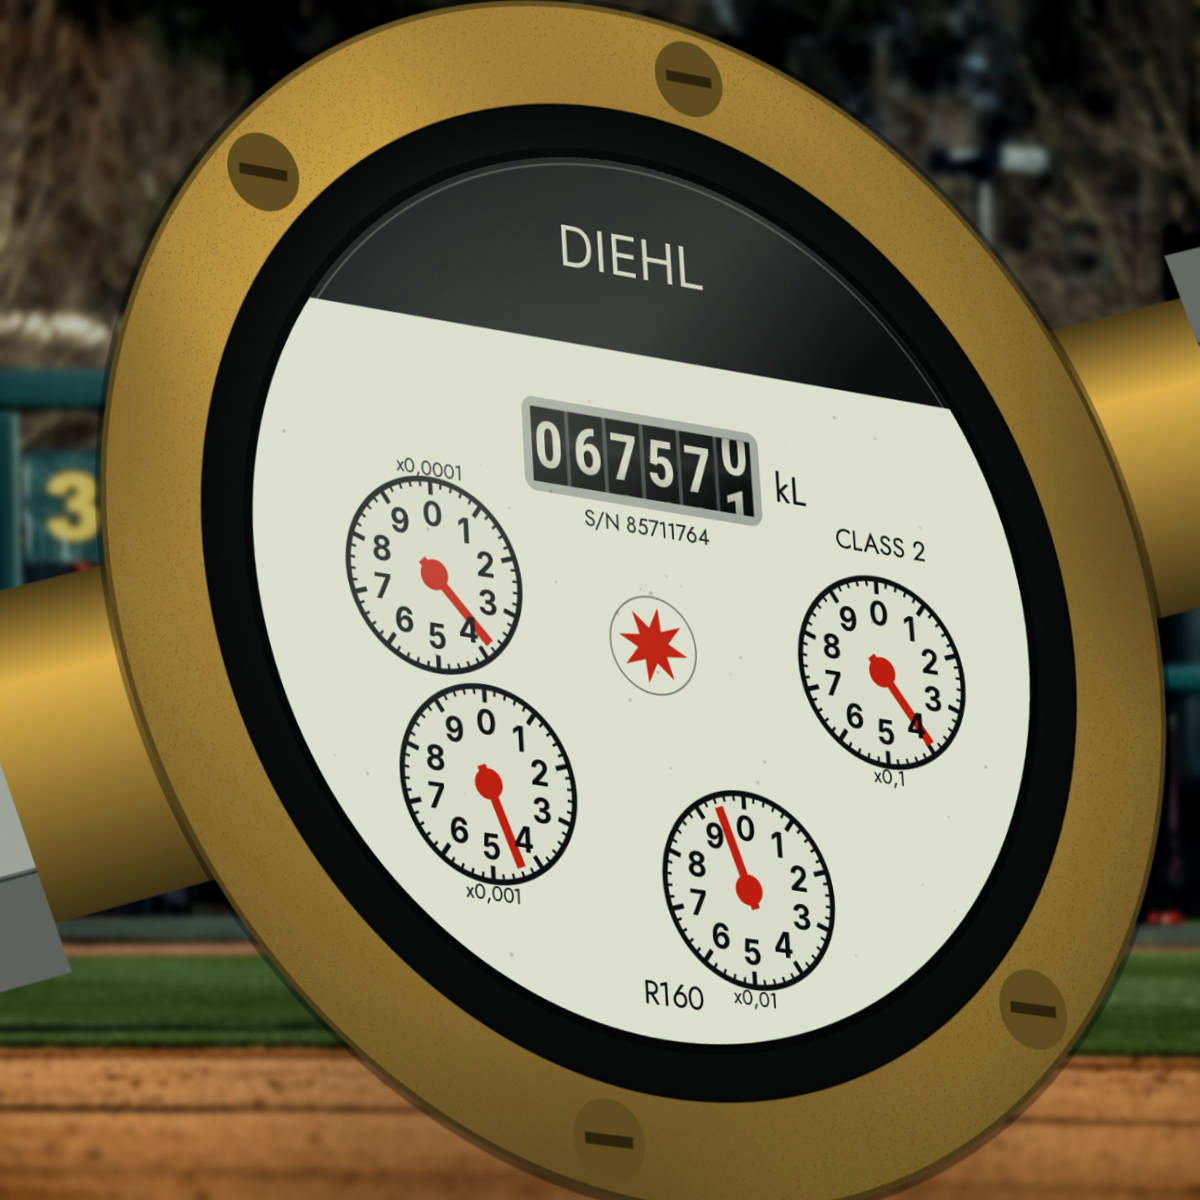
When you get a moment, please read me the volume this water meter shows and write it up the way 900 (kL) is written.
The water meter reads 67570.3943 (kL)
